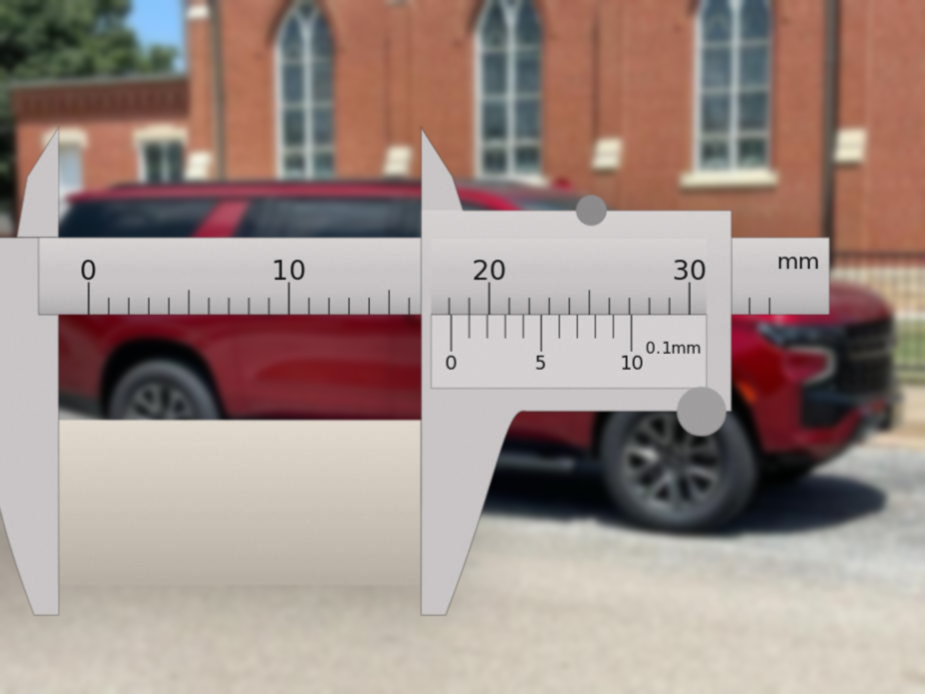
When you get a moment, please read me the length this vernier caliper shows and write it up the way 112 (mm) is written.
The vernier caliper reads 18.1 (mm)
